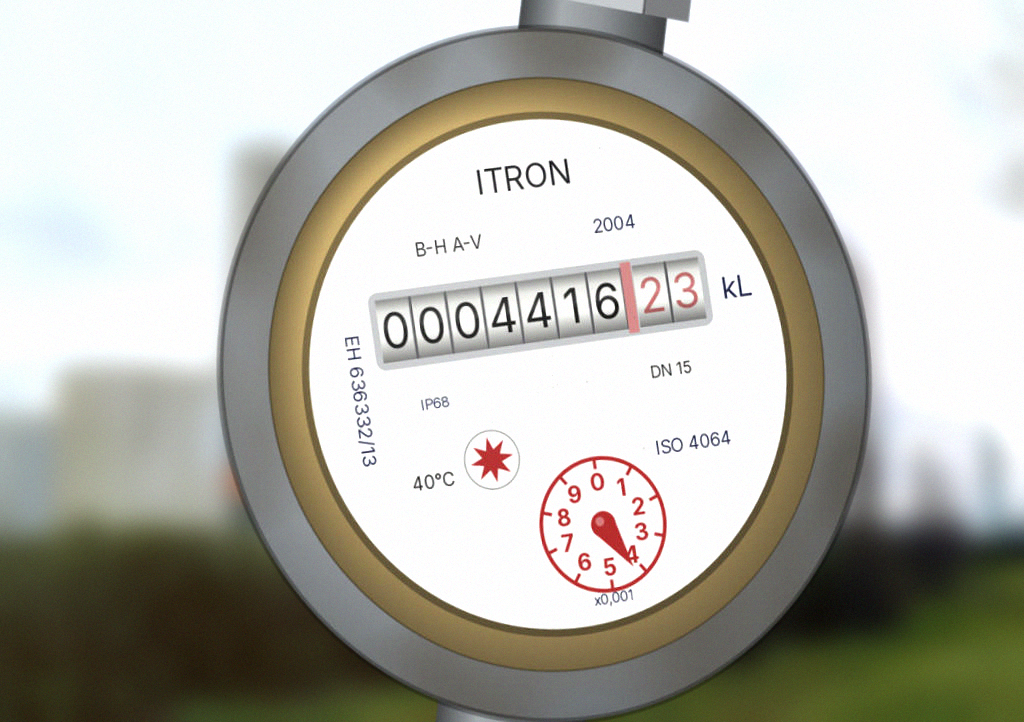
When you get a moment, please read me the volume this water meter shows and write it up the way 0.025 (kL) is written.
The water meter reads 4416.234 (kL)
